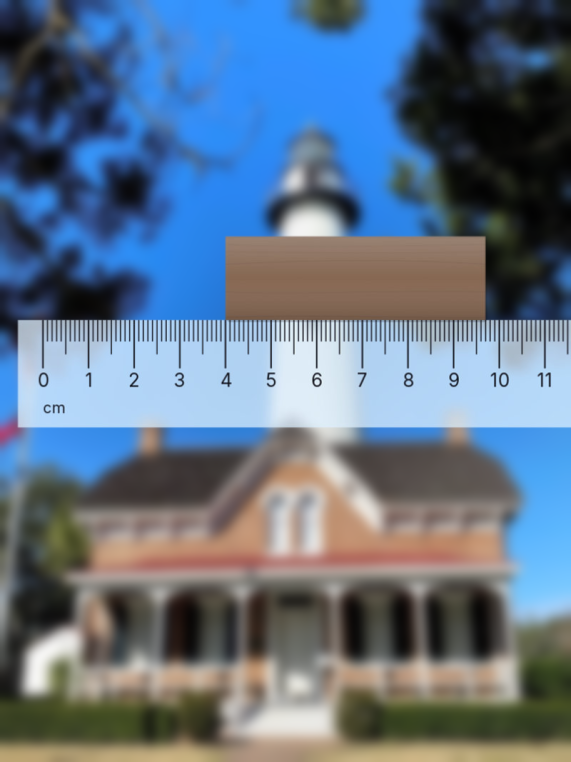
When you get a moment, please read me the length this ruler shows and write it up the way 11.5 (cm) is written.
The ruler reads 5.7 (cm)
